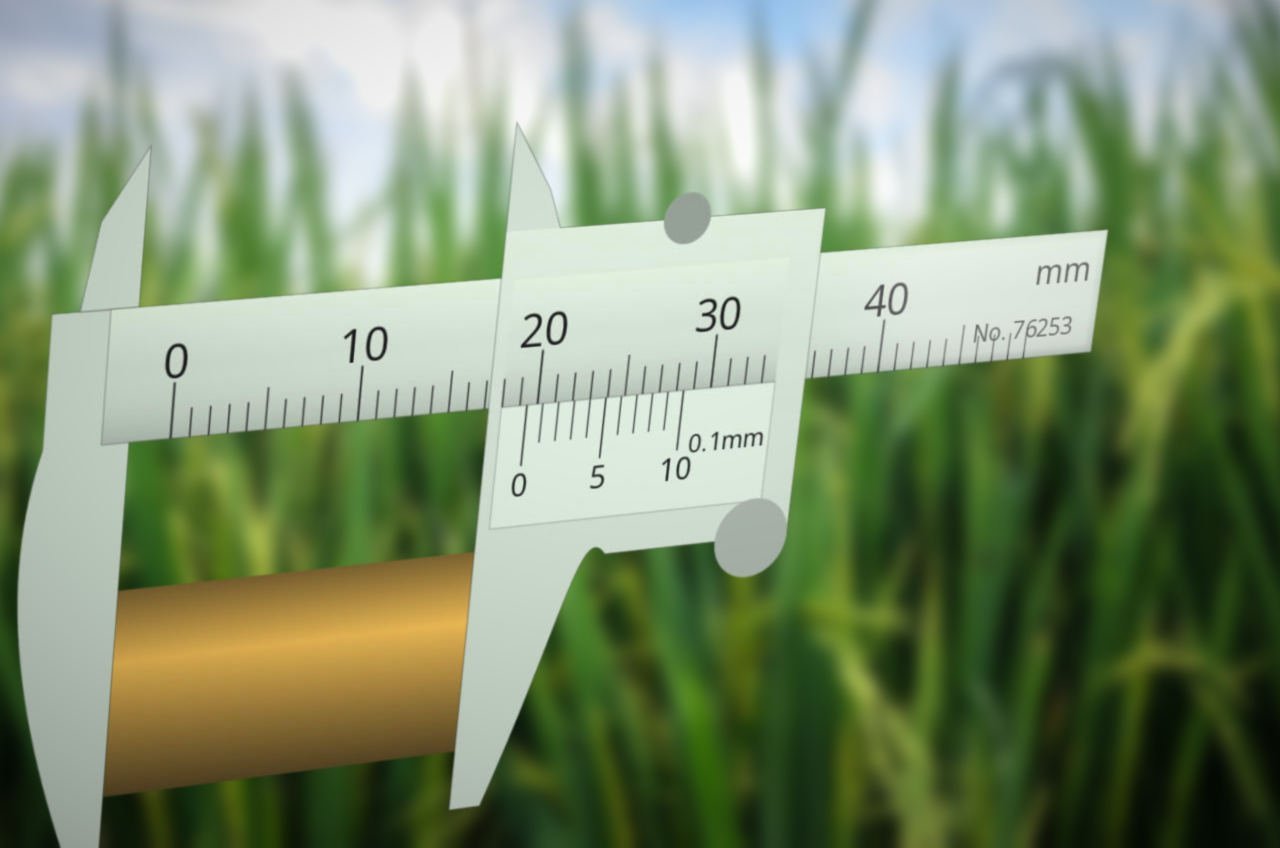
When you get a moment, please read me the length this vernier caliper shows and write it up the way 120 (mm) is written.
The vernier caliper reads 19.4 (mm)
